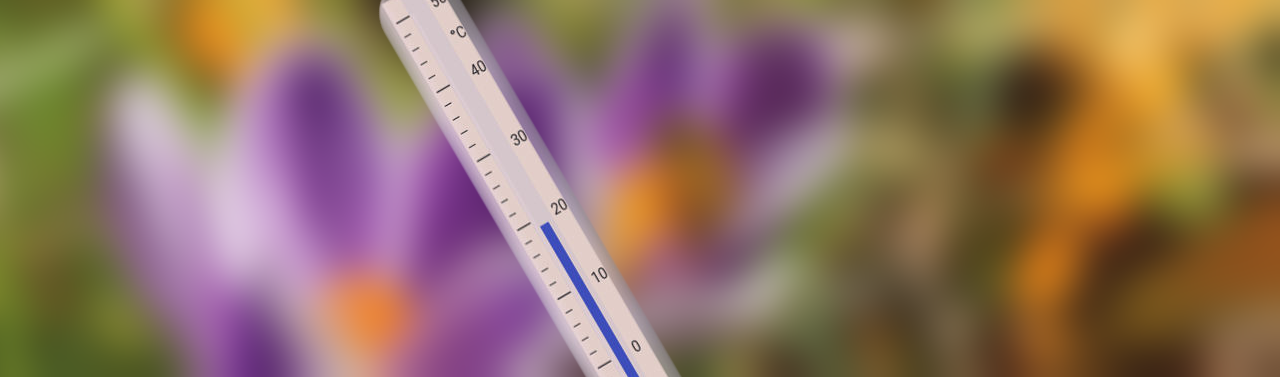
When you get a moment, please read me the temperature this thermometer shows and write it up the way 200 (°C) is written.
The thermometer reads 19 (°C)
